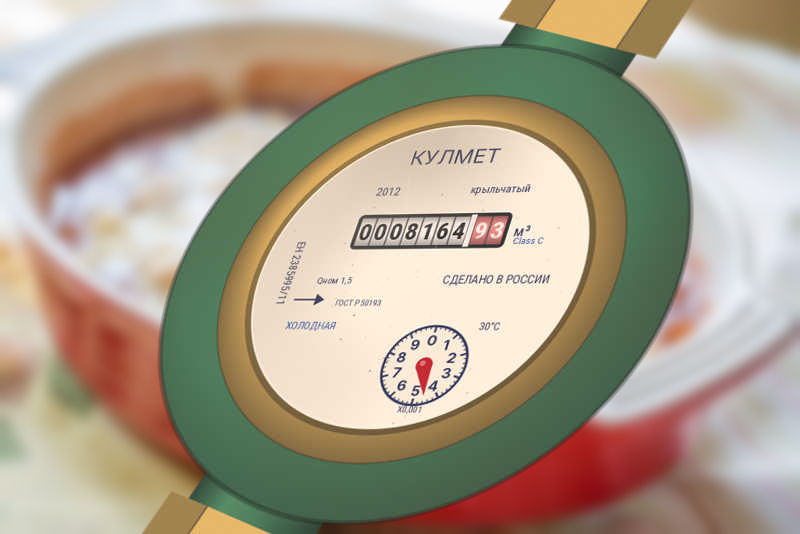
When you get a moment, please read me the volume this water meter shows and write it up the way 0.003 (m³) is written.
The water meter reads 8164.934 (m³)
